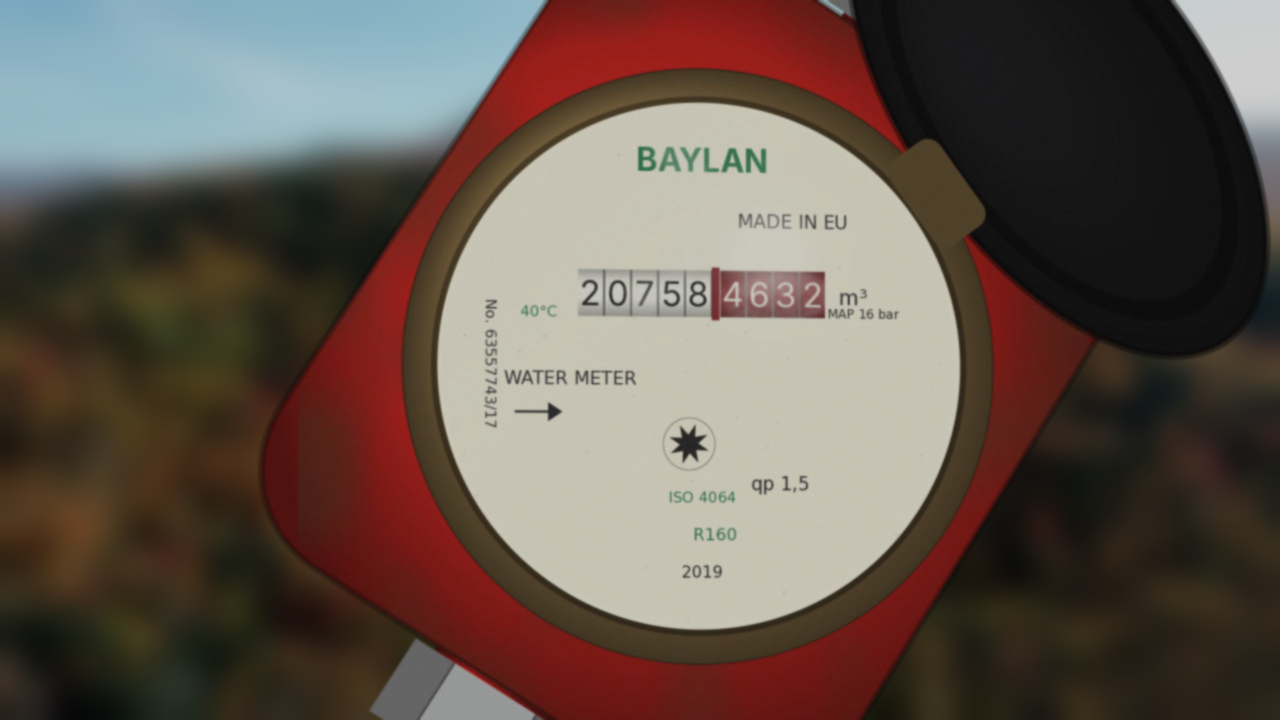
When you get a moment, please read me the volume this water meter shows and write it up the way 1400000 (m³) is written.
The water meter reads 20758.4632 (m³)
